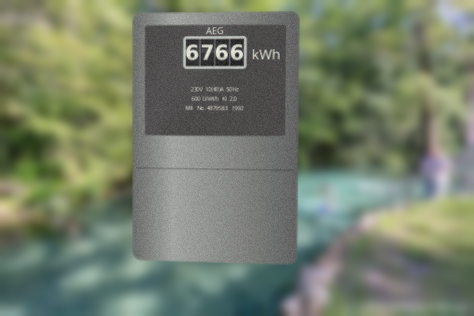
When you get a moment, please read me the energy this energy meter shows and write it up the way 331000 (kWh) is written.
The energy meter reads 6766 (kWh)
